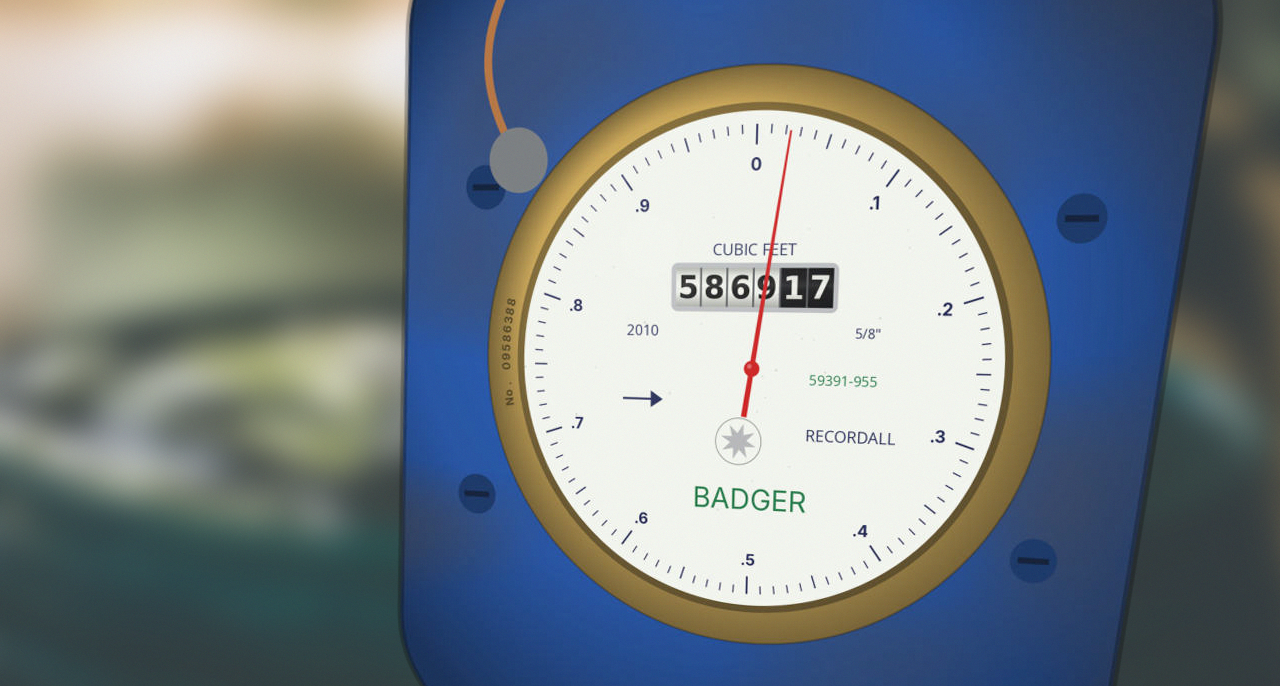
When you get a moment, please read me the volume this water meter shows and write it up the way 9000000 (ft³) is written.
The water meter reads 586917.02 (ft³)
